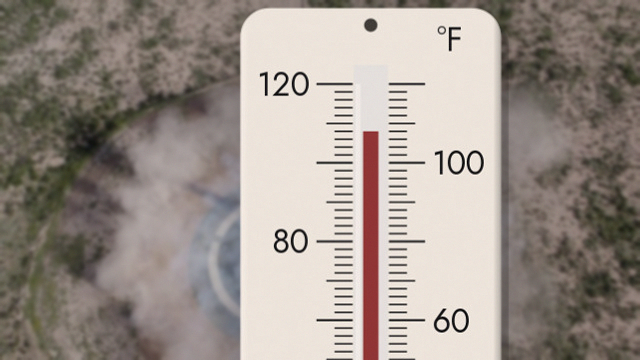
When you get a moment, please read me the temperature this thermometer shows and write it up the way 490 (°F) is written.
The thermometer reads 108 (°F)
